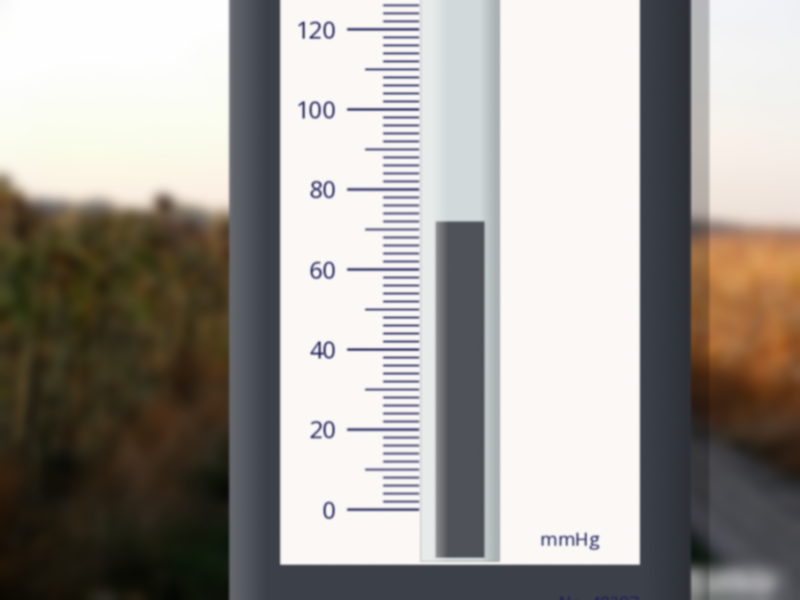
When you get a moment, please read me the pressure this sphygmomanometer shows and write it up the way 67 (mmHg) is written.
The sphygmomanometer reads 72 (mmHg)
